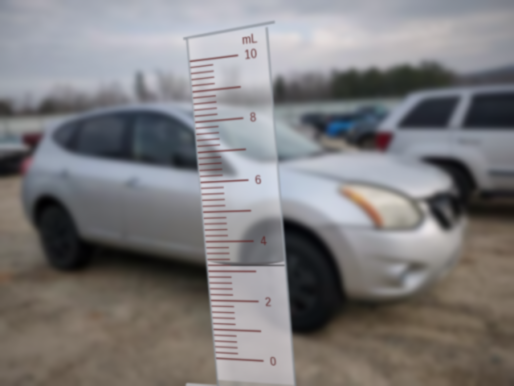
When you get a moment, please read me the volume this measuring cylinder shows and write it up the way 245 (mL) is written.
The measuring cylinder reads 3.2 (mL)
